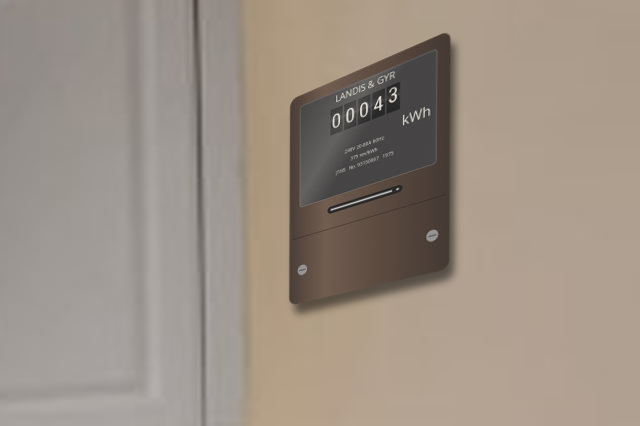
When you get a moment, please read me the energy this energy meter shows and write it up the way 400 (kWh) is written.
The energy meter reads 43 (kWh)
